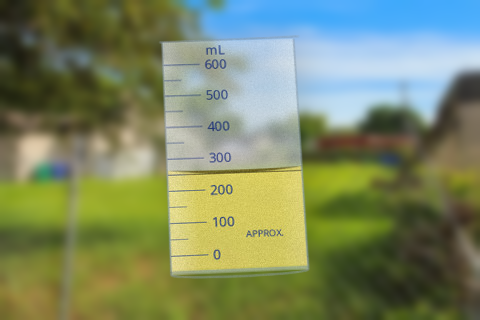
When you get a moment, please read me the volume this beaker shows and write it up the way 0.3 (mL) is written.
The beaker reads 250 (mL)
